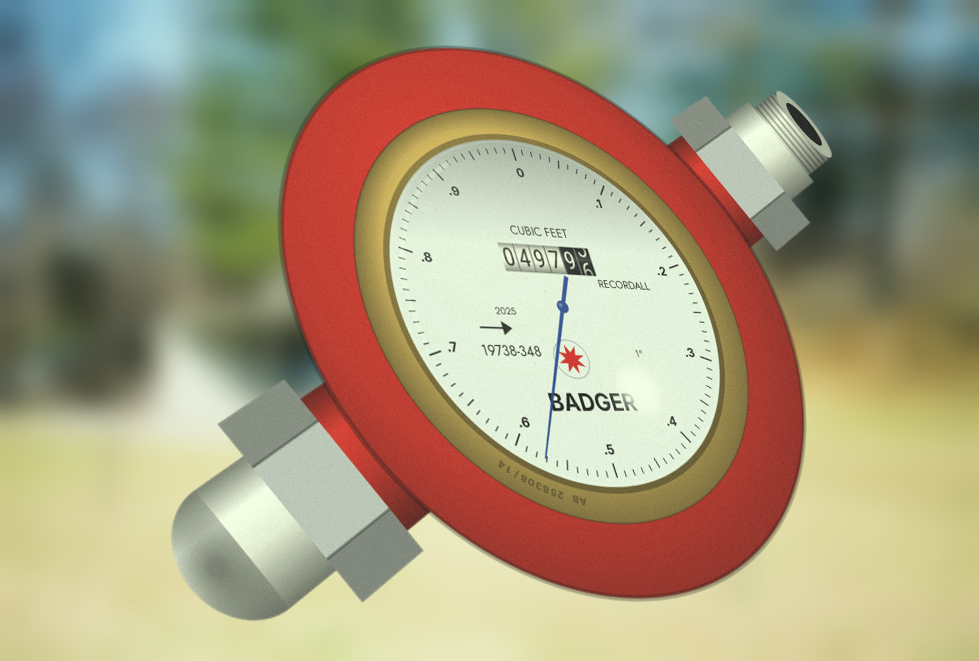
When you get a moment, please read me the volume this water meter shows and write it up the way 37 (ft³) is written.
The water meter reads 49795.57 (ft³)
